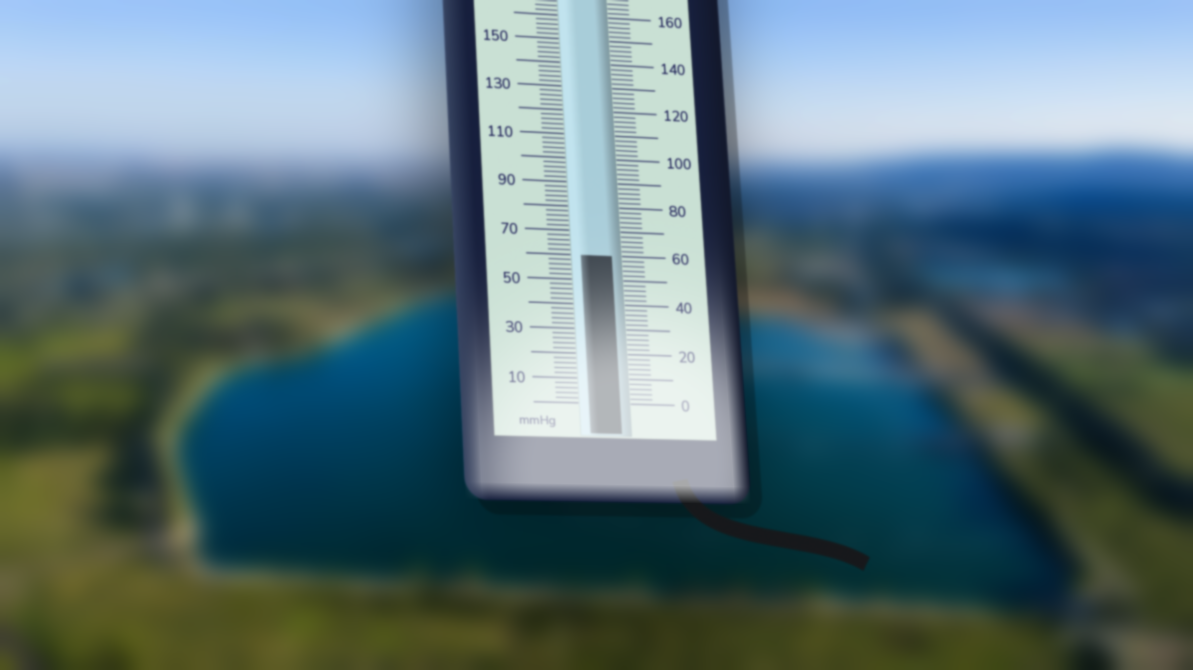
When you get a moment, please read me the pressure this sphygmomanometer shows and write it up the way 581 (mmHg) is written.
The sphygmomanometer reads 60 (mmHg)
